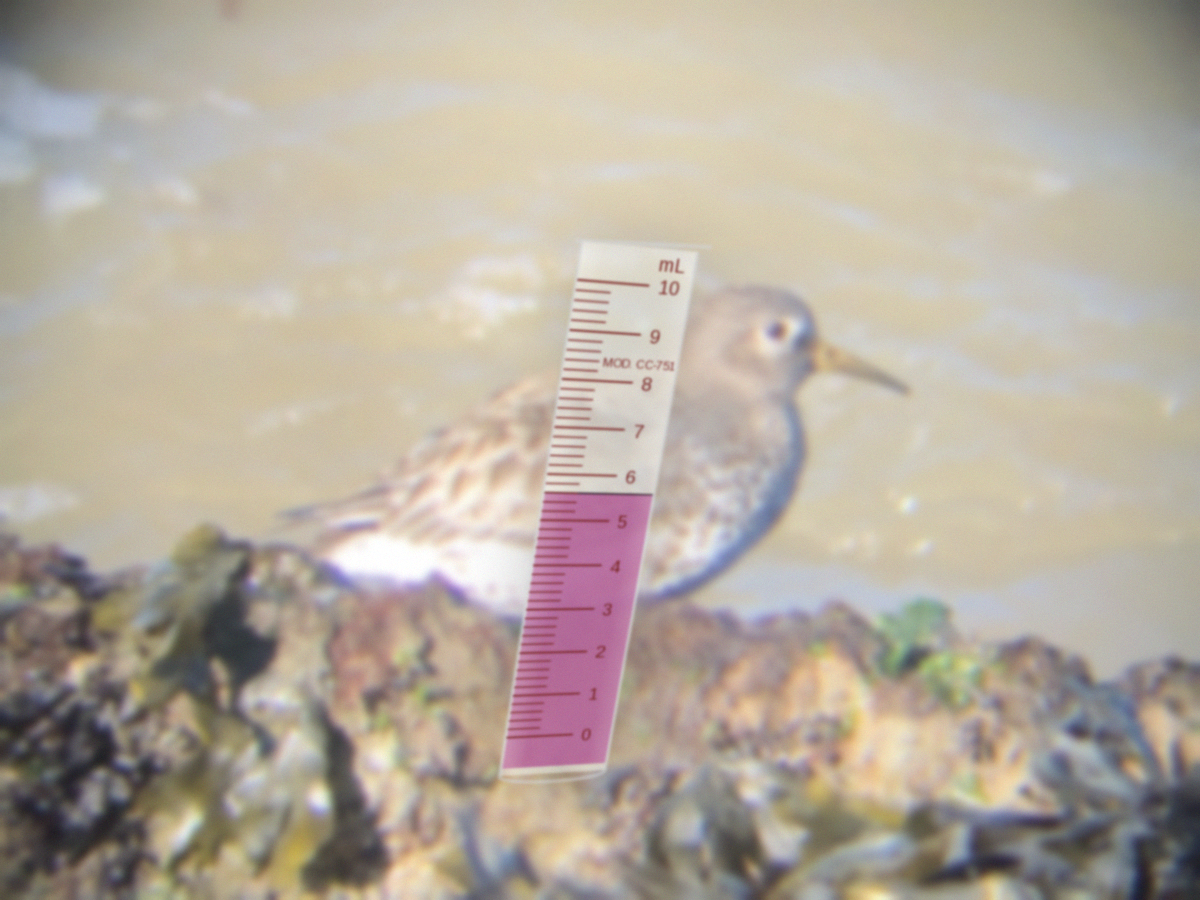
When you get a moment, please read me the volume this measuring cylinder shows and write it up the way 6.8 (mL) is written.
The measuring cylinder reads 5.6 (mL)
